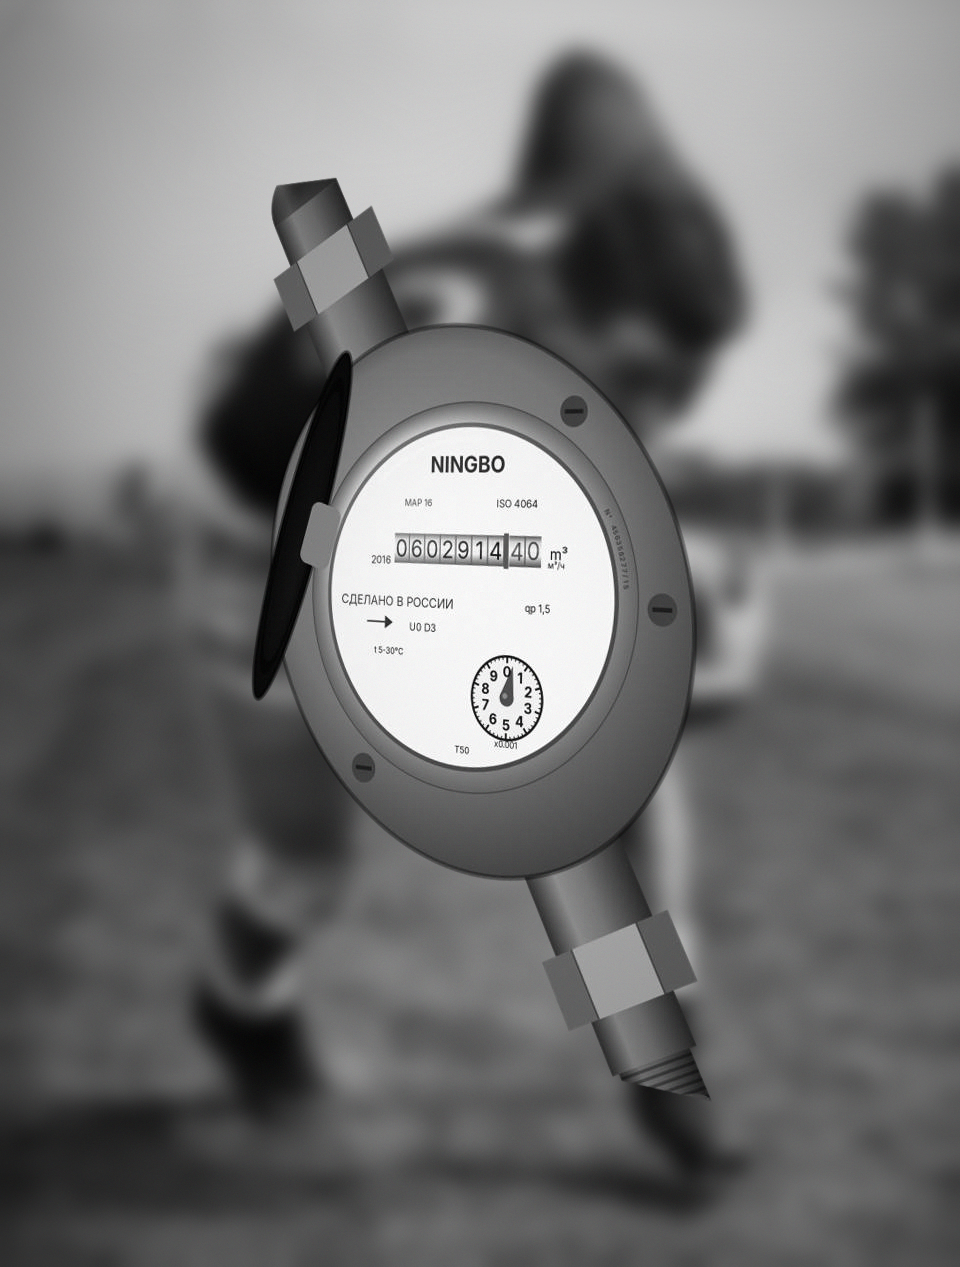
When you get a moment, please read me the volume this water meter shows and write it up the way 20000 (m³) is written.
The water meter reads 602914.400 (m³)
